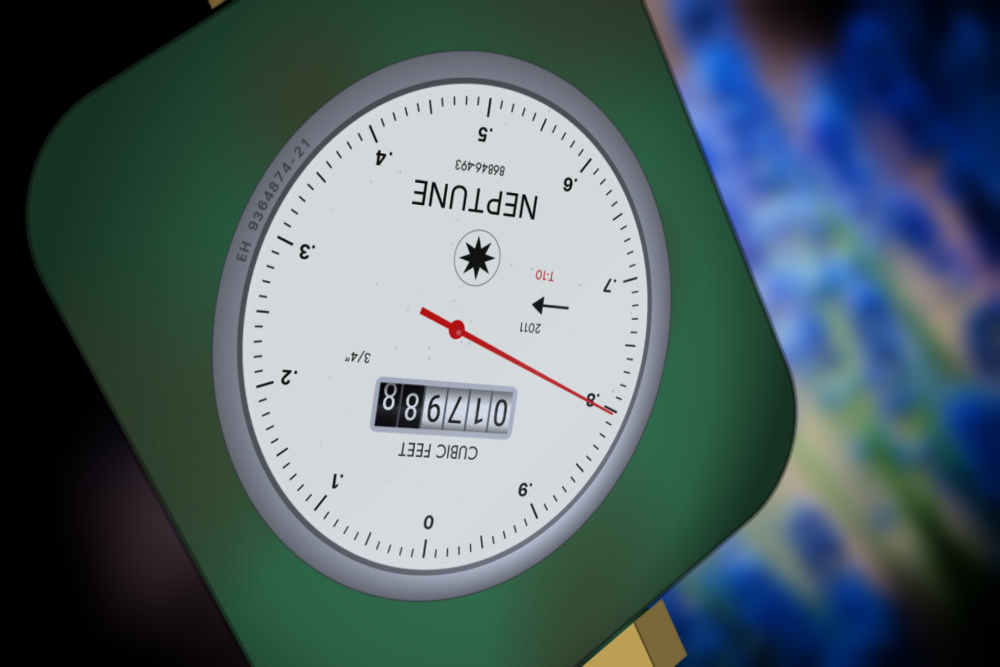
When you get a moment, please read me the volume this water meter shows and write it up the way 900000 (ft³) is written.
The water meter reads 17987.80 (ft³)
